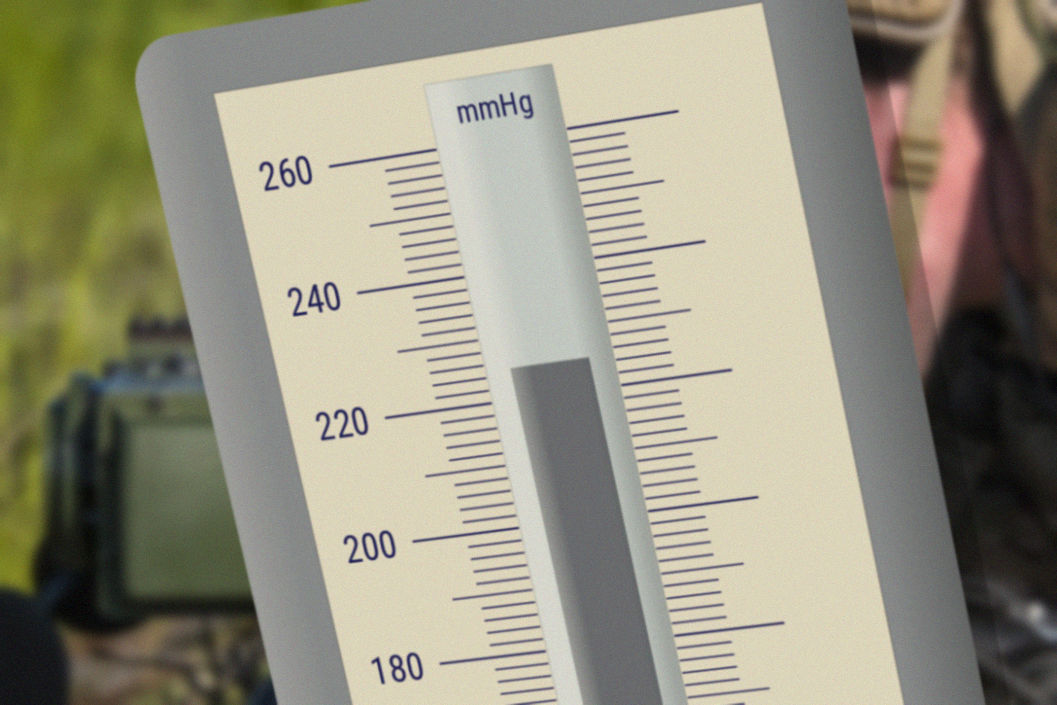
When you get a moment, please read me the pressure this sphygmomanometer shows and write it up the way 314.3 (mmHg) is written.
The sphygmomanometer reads 225 (mmHg)
